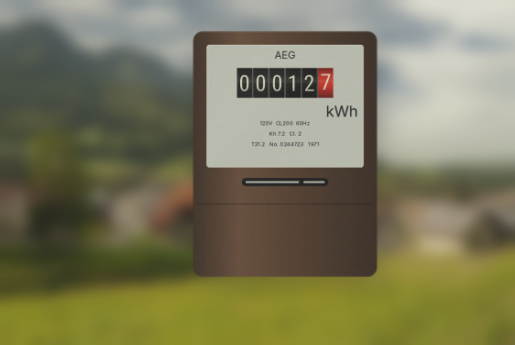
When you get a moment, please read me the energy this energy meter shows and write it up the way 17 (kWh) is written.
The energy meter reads 12.7 (kWh)
